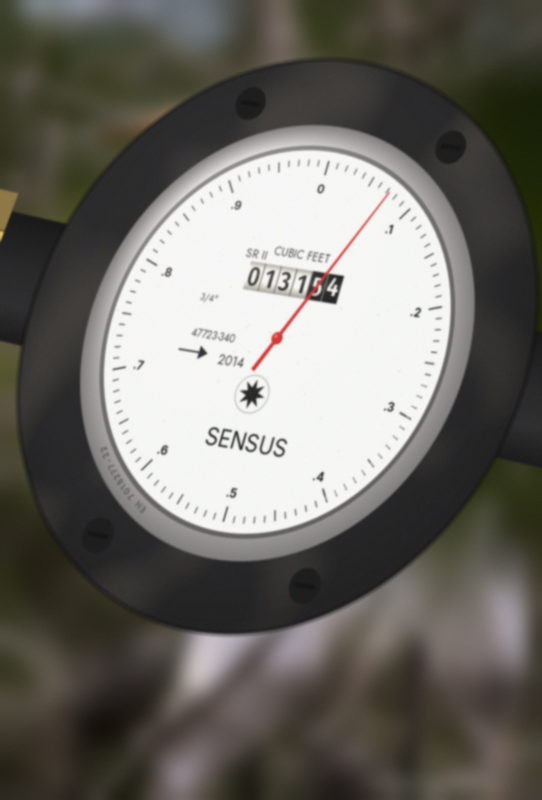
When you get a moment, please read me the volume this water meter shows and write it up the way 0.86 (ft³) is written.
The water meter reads 13154.07 (ft³)
